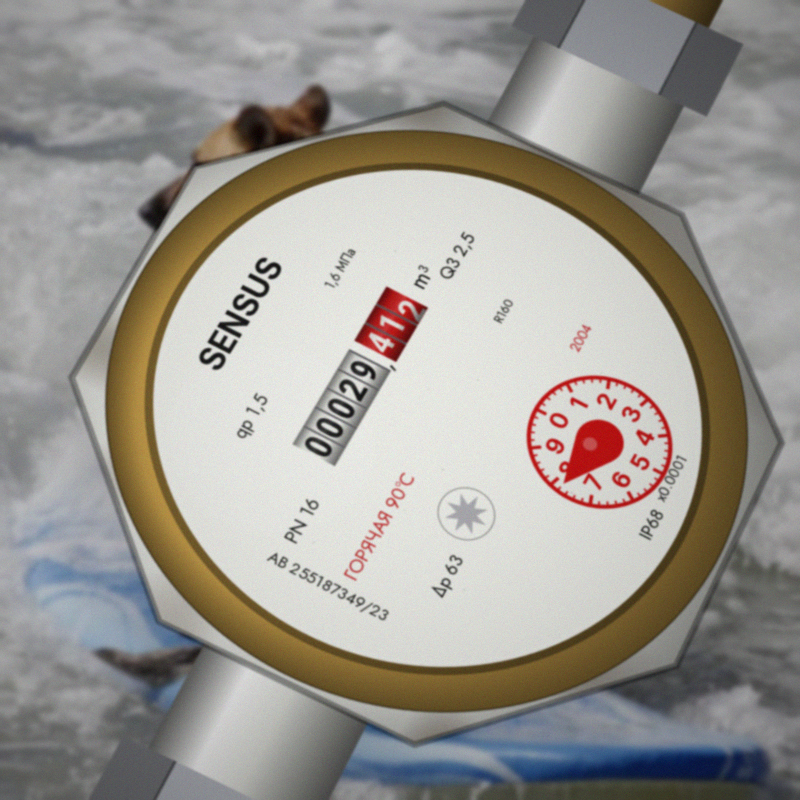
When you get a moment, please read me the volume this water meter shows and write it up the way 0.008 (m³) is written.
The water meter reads 29.4117 (m³)
